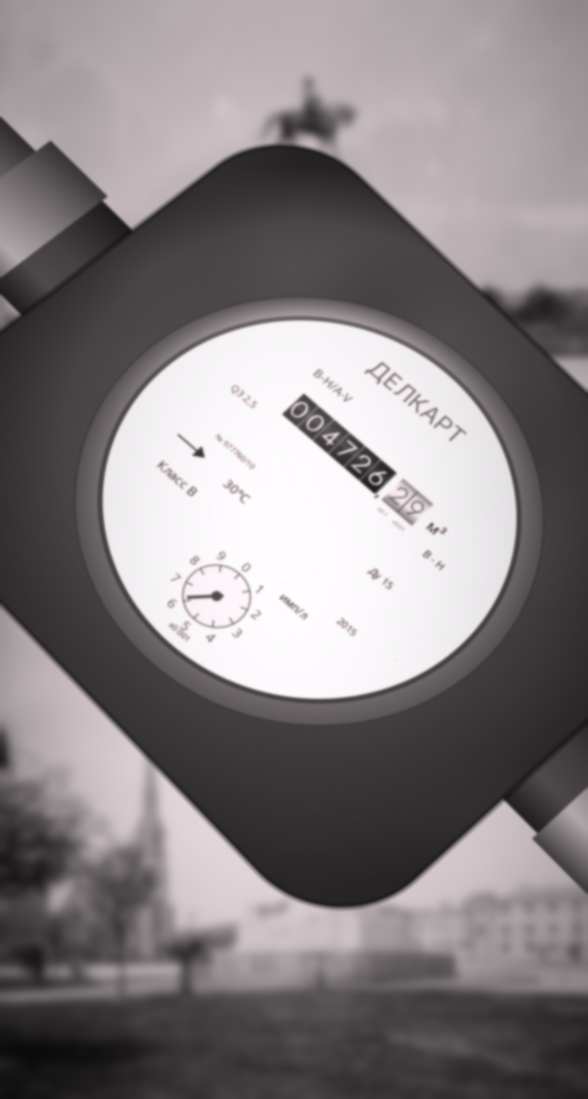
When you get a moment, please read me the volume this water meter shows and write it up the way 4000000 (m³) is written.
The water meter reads 4726.296 (m³)
